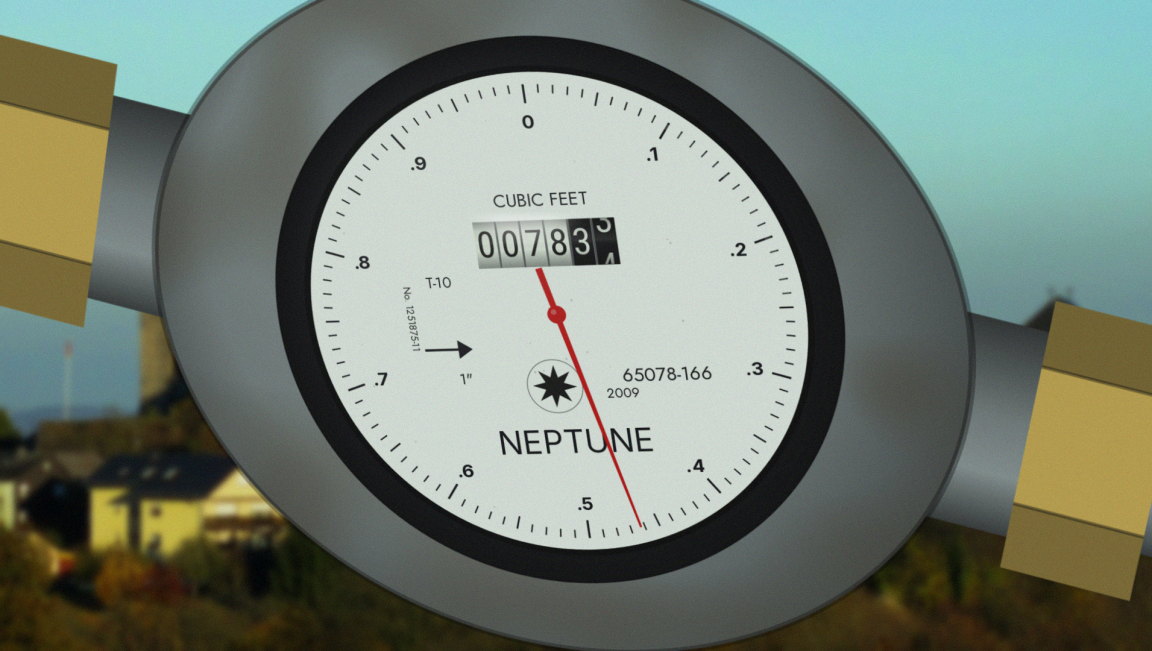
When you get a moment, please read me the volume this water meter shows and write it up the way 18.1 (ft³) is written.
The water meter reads 7833.46 (ft³)
